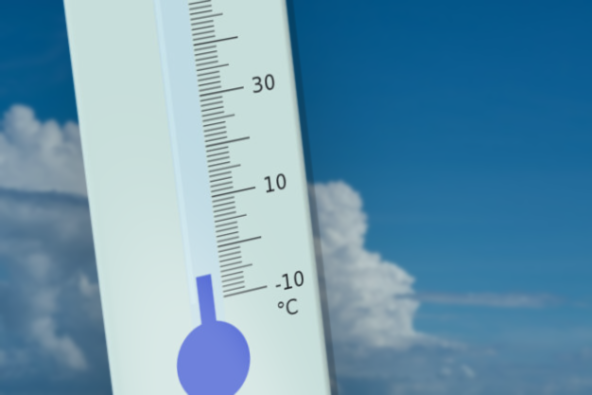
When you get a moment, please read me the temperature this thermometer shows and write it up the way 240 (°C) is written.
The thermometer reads -5 (°C)
